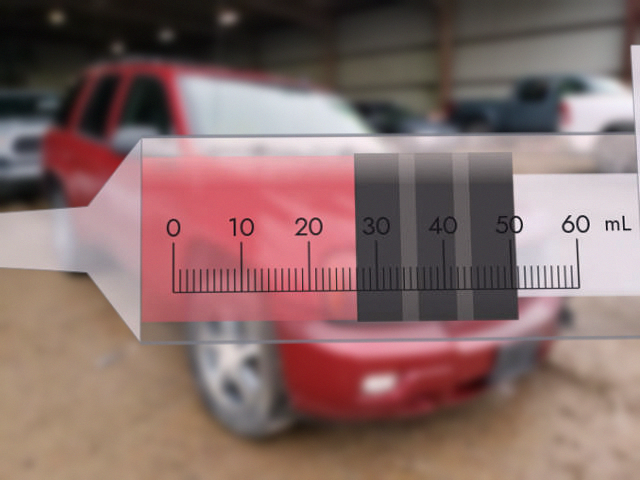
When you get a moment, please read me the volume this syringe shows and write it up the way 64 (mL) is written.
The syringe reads 27 (mL)
